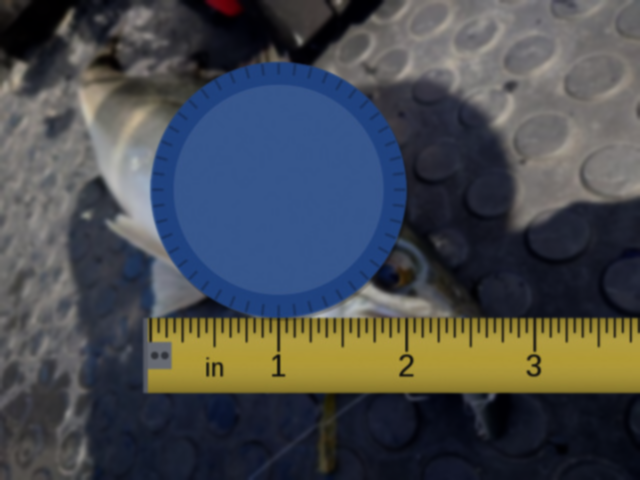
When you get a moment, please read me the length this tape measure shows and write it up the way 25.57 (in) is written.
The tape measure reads 2 (in)
